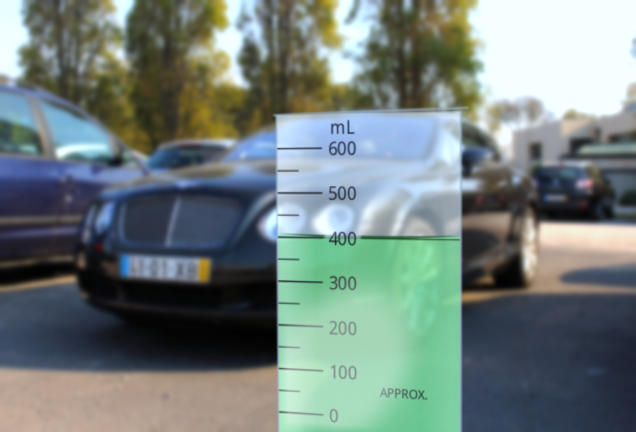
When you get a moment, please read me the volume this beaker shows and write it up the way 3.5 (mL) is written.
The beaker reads 400 (mL)
